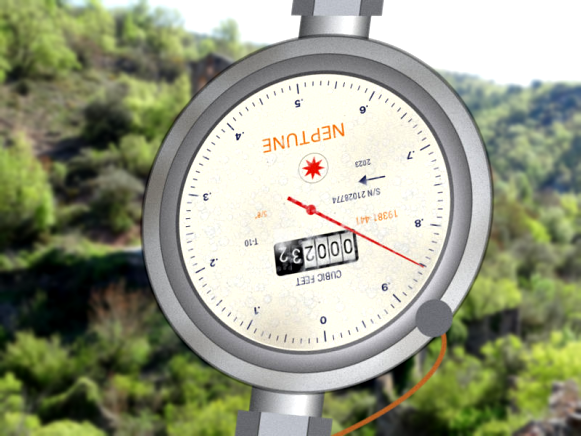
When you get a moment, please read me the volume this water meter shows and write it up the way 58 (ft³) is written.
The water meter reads 231.85 (ft³)
